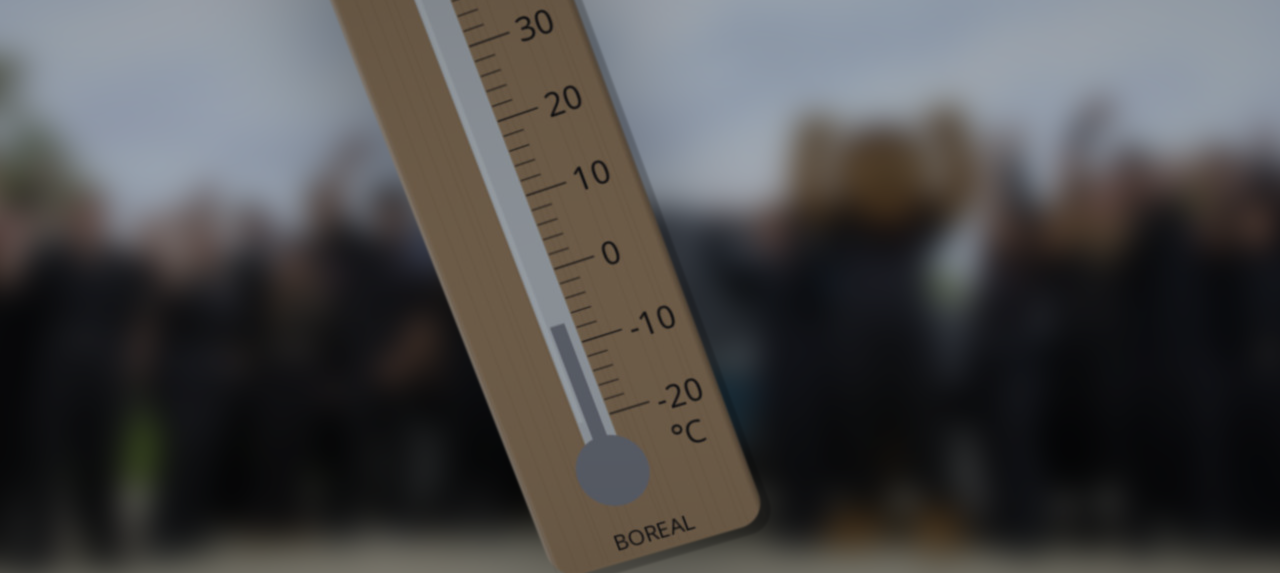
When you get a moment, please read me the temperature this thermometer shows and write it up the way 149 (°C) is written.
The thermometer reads -7 (°C)
